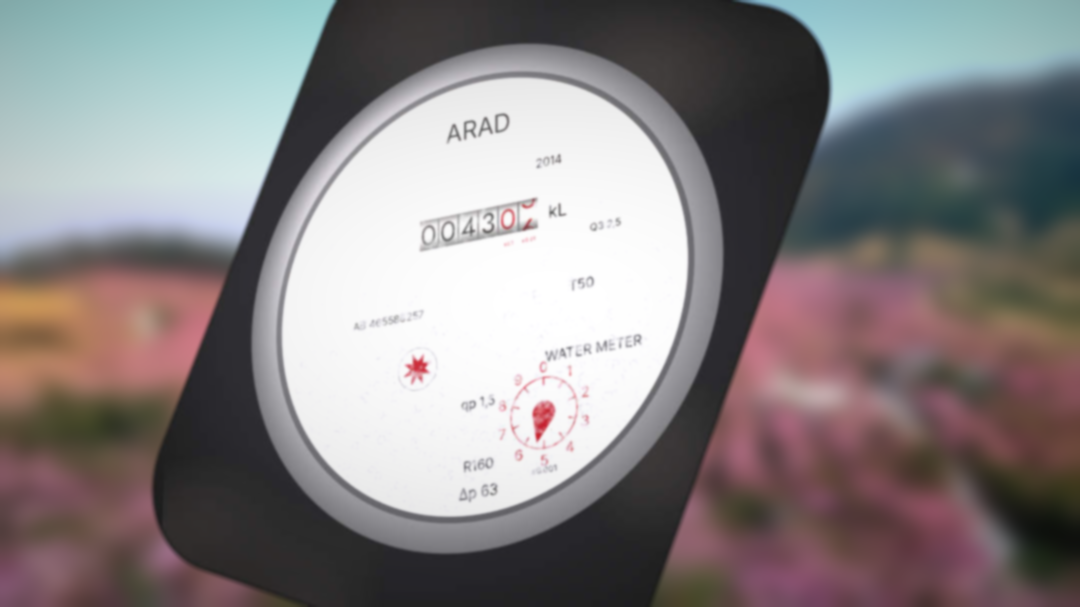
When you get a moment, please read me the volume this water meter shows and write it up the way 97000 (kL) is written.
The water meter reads 43.055 (kL)
